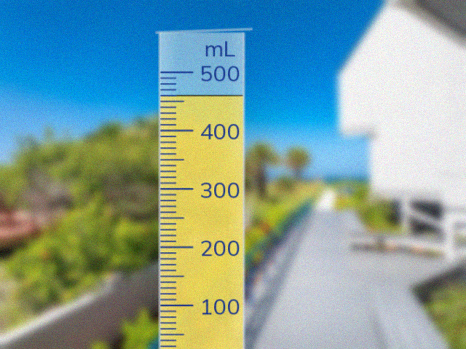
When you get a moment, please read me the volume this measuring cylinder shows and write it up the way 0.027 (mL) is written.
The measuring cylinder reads 460 (mL)
